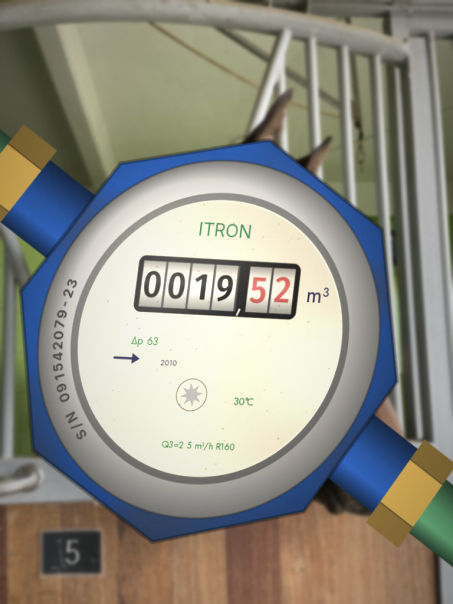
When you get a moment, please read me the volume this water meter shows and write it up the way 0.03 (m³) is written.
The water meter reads 19.52 (m³)
